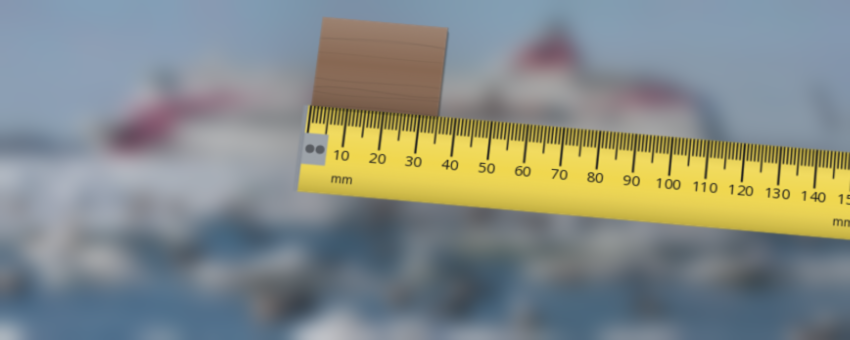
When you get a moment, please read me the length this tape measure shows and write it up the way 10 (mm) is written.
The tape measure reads 35 (mm)
